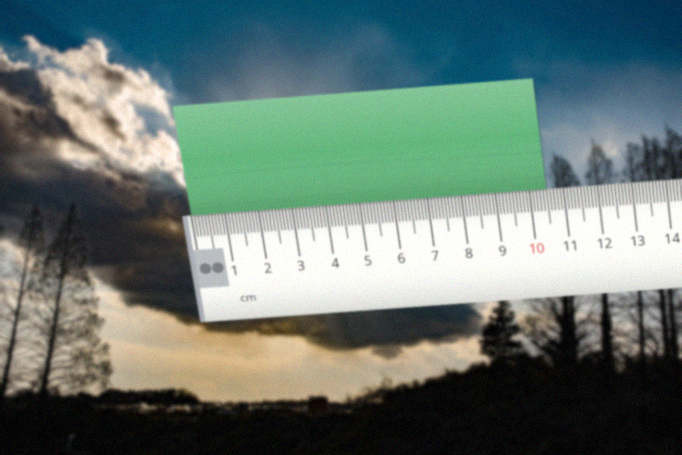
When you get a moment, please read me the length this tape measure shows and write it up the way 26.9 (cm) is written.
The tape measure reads 10.5 (cm)
